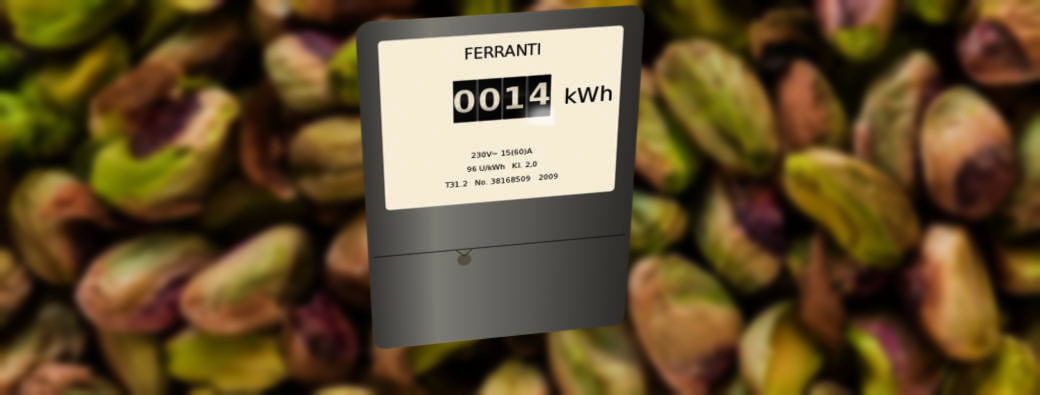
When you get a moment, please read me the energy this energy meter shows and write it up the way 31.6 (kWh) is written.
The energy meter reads 14 (kWh)
